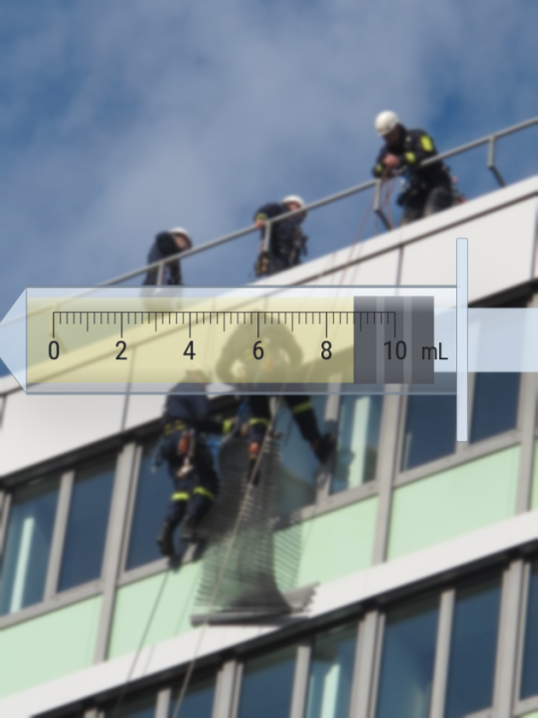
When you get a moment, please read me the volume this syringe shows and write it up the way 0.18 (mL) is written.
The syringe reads 8.8 (mL)
